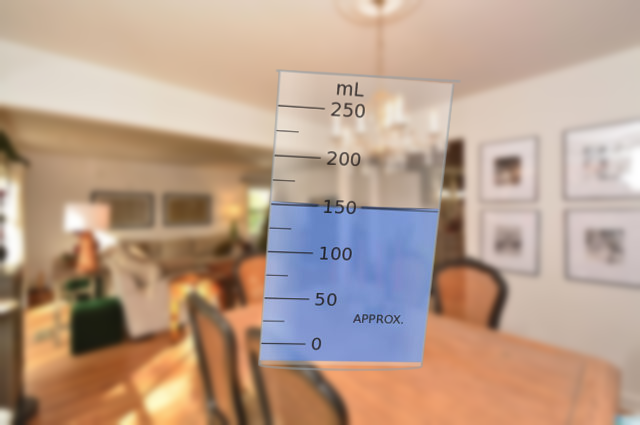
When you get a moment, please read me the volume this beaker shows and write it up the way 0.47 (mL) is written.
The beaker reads 150 (mL)
